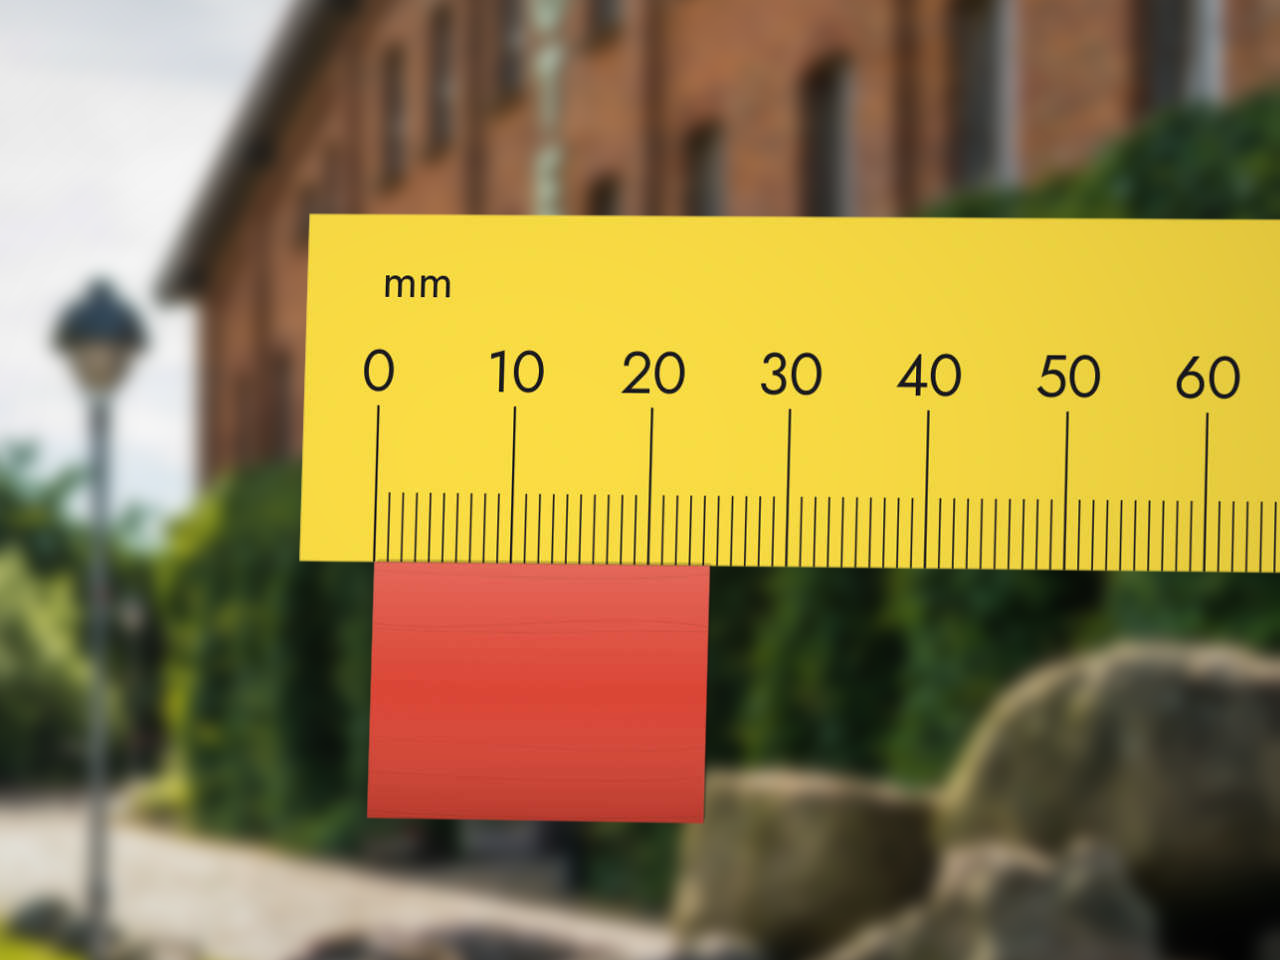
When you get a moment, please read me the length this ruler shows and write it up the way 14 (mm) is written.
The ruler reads 24.5 (mm)
